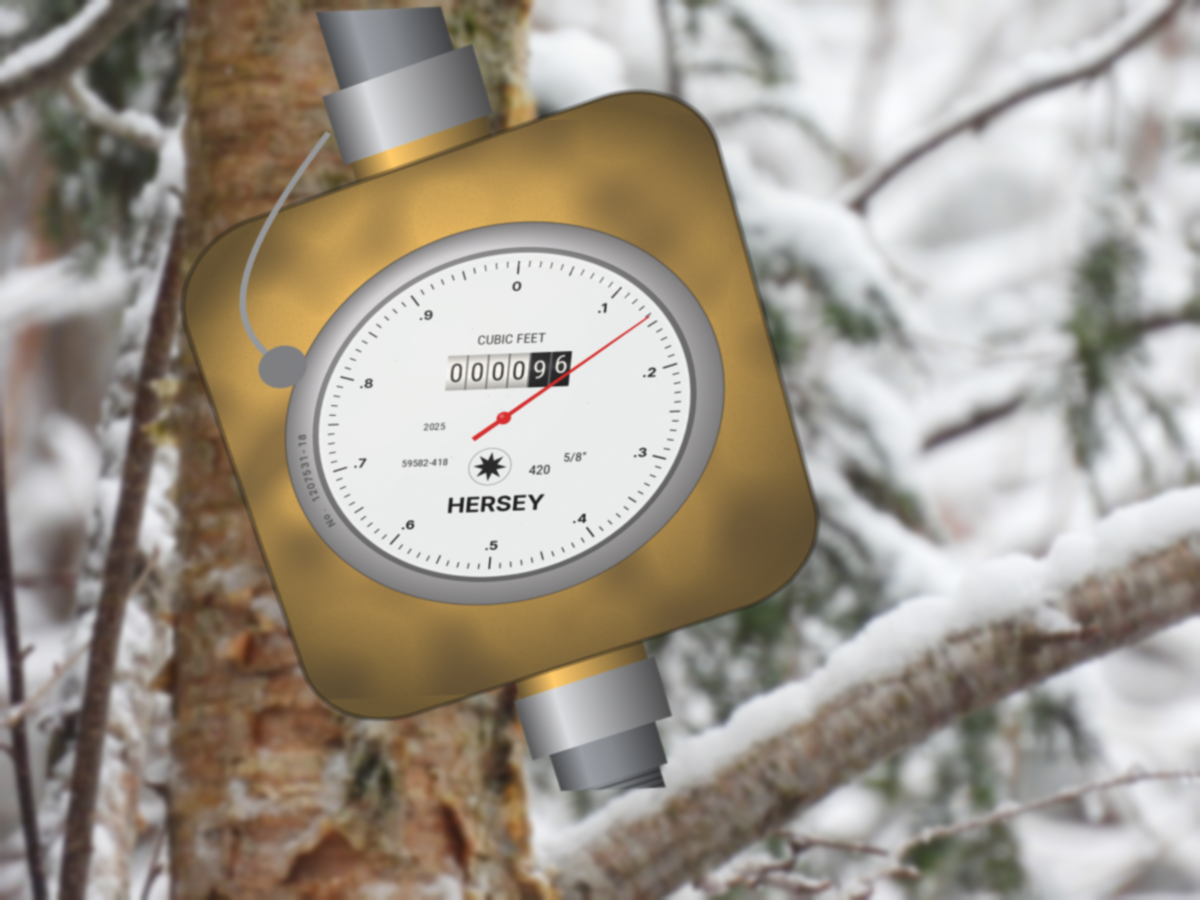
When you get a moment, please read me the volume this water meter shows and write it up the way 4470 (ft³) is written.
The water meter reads 96.14 (ft³)
